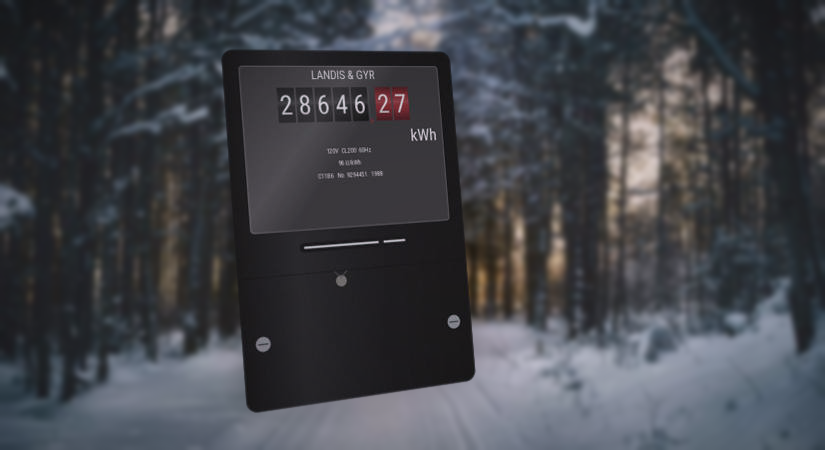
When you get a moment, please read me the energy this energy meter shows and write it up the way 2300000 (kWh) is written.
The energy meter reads 28646.27 (kWh)
